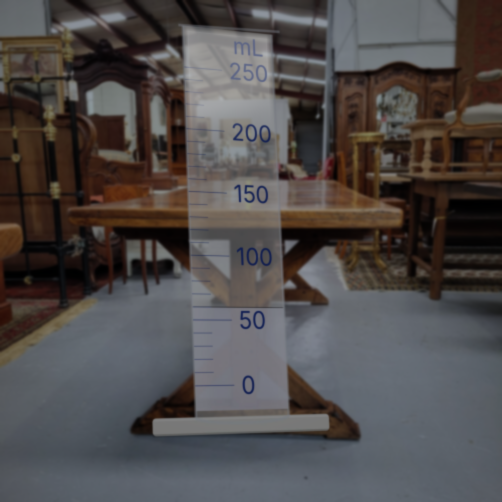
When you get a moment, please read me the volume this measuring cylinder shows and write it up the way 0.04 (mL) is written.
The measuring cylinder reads 60 (mL)
